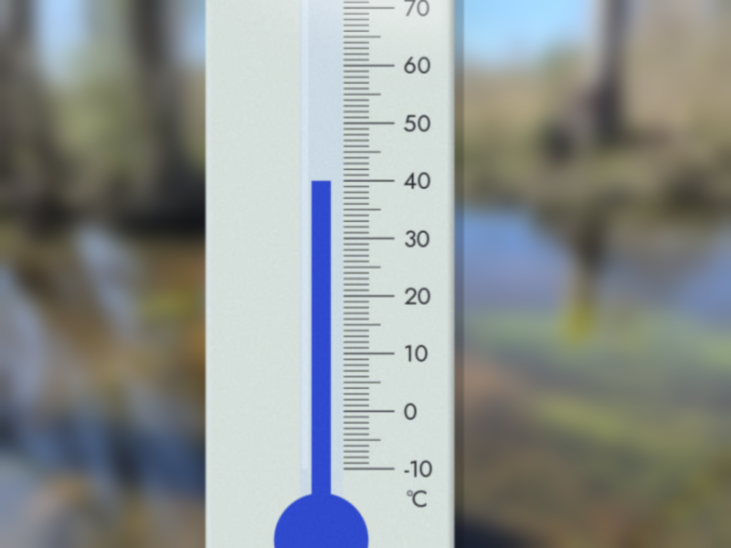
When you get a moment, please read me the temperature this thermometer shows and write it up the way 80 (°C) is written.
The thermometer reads 40 (°C)
